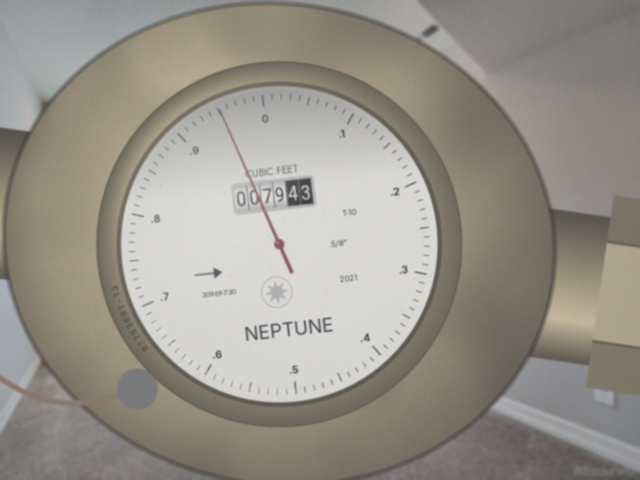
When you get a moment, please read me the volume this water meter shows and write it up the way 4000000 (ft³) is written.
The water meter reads 7942.95 (ft³)
